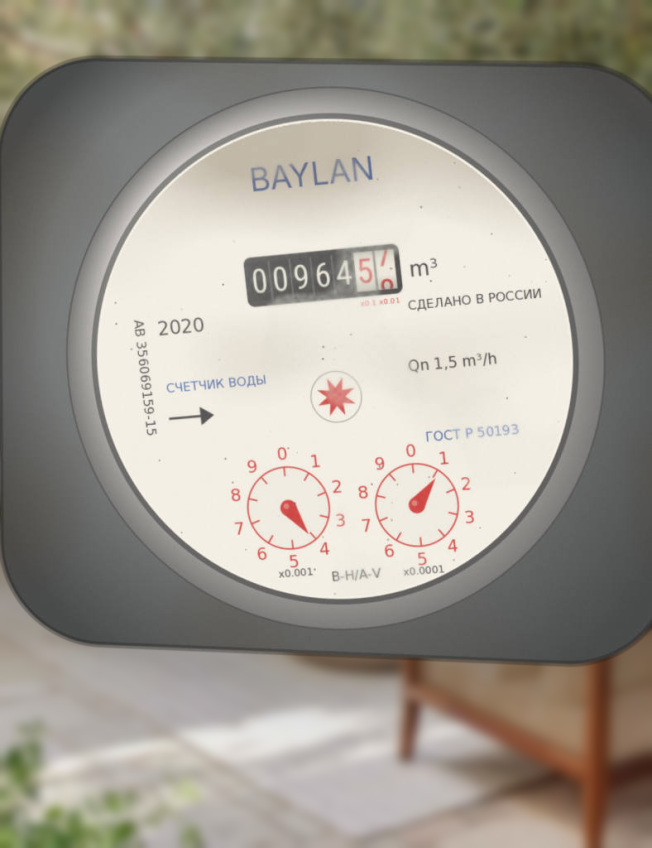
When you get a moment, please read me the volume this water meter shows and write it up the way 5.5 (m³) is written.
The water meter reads 964.5741 (m³)
